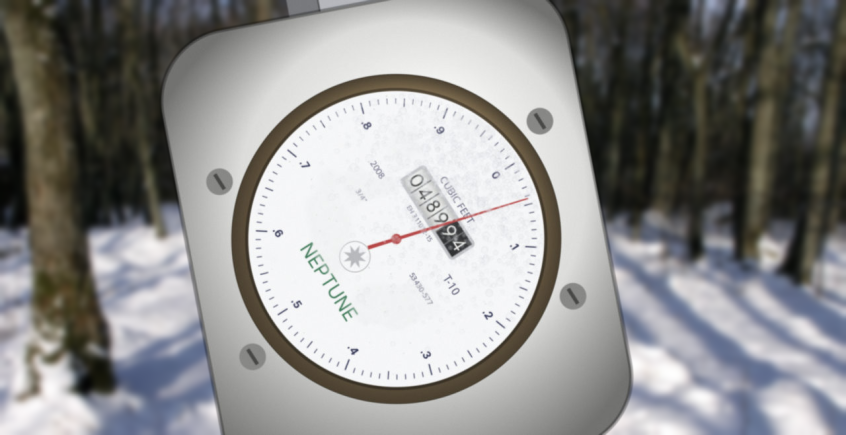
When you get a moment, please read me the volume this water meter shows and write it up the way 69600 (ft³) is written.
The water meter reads 48994.04 (ft³)
